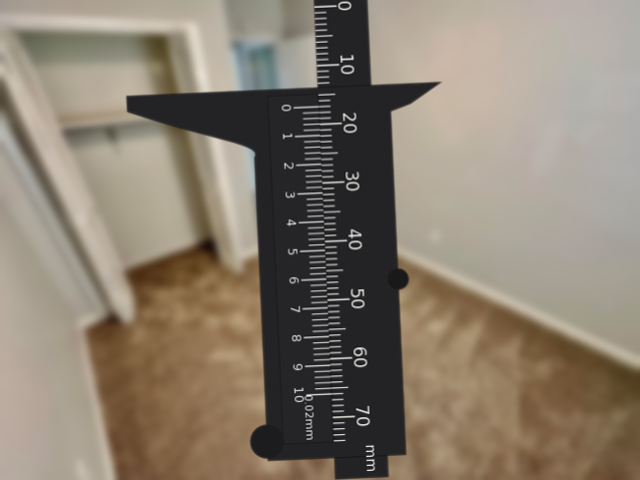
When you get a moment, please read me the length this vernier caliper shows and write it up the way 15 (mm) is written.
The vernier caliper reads 17.0 (mm)
